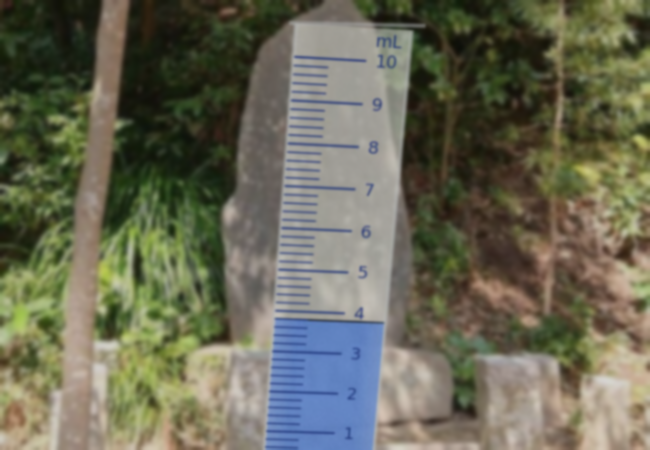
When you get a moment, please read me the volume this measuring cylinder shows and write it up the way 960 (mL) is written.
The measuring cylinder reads 3.8 (mL)
